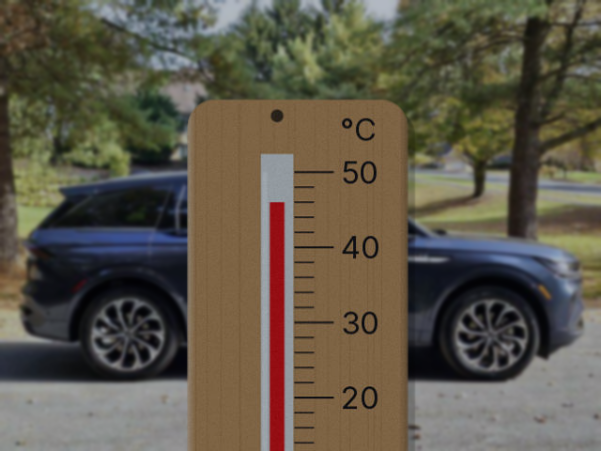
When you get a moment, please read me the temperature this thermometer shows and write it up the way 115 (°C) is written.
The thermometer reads 46 (°C)
